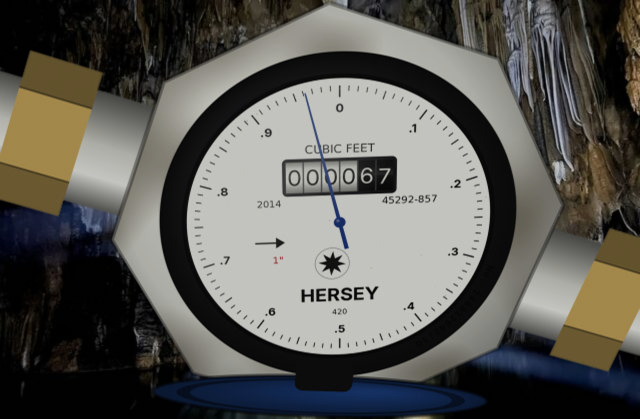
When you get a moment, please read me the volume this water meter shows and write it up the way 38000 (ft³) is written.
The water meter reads 66.96 (ft³)
